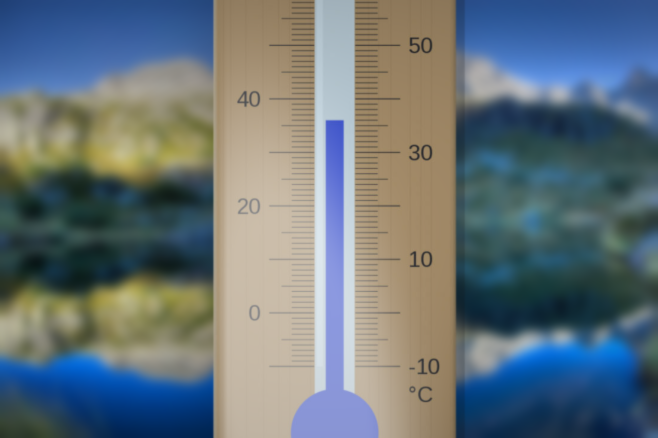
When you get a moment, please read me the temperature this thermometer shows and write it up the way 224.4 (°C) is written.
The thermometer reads 36 (°C)
